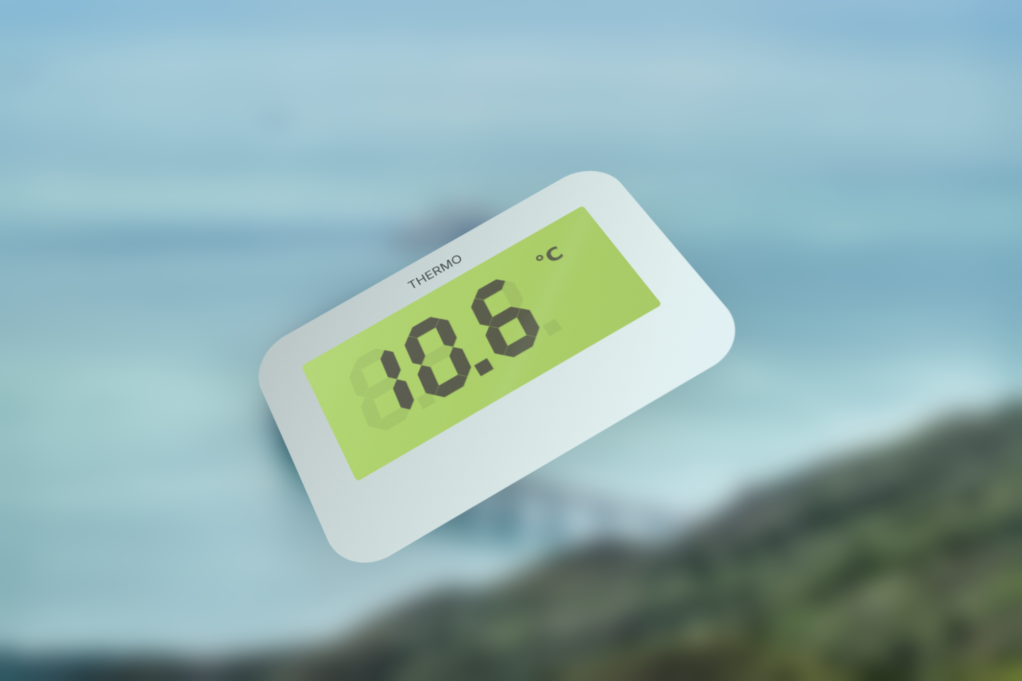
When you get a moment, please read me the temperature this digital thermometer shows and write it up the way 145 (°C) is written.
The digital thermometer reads 10.6 (°C)
